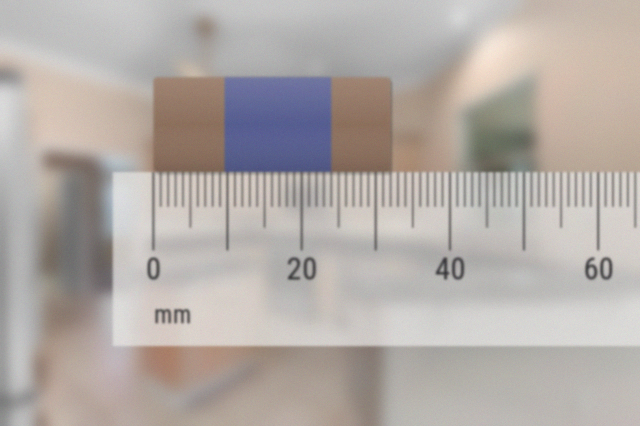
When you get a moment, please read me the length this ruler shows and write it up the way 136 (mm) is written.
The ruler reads 32 (mm)
